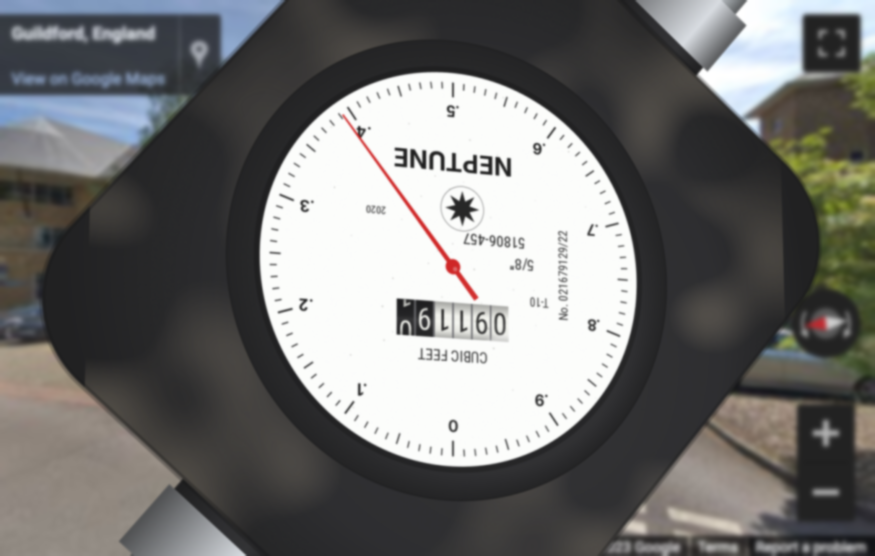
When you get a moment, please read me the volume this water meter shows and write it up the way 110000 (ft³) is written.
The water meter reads 91190.39 (ft³)
